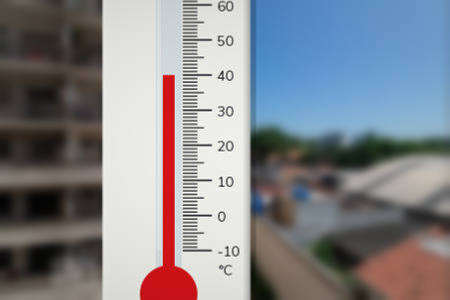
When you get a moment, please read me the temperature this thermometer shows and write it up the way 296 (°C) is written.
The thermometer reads 40 (°C)
